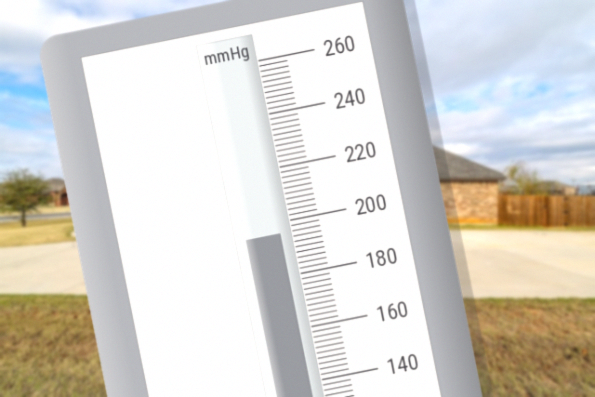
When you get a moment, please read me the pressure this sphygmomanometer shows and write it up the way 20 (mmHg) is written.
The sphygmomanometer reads 196 (mmHg)
